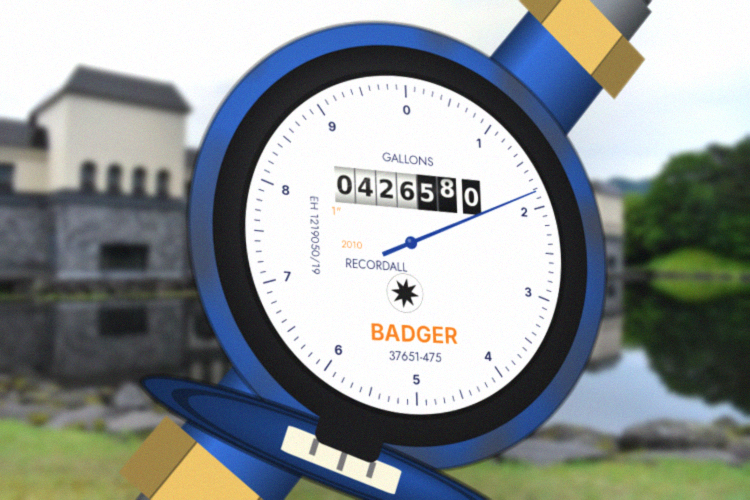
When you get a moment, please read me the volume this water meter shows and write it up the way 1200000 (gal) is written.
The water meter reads 426581.8 (gal)
